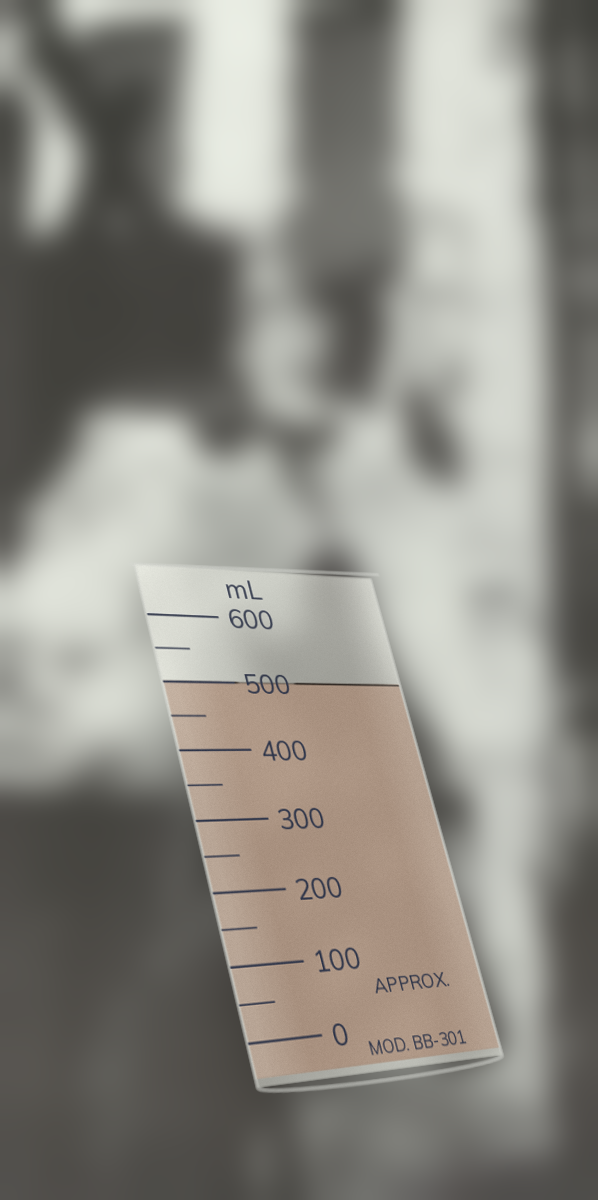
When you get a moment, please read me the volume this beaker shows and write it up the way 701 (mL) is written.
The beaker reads 500 (mL)
